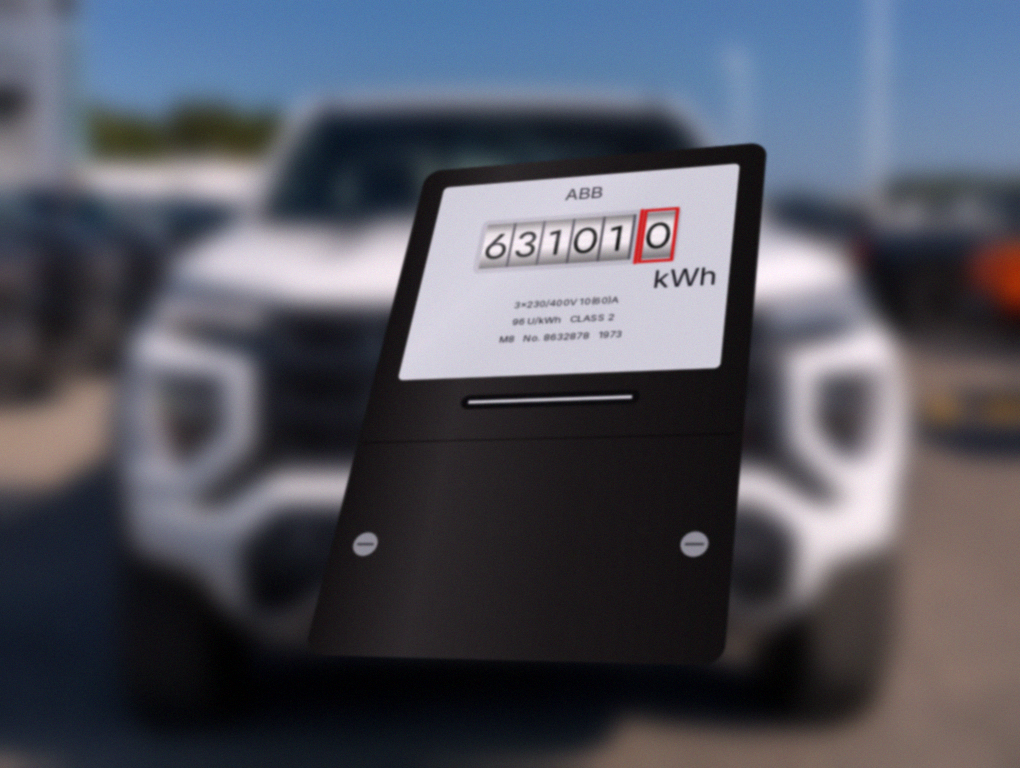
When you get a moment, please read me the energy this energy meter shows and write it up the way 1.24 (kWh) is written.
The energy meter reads 63101.0 (kWh)
